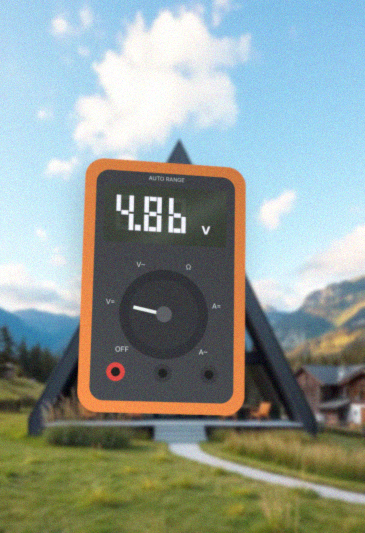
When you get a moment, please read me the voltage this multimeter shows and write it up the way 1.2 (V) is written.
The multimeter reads 4.86 (V)
